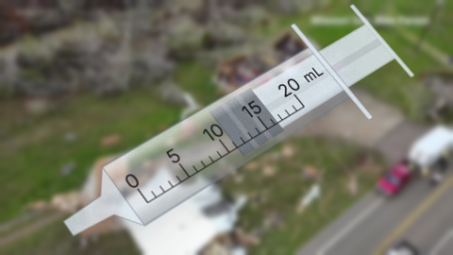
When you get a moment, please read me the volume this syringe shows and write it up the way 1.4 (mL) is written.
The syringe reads 11 (mL)
